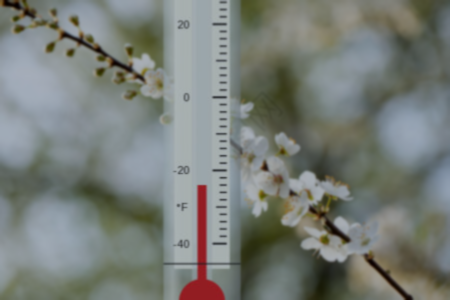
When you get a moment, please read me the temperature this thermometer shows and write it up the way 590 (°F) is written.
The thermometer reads -24 (°F)
